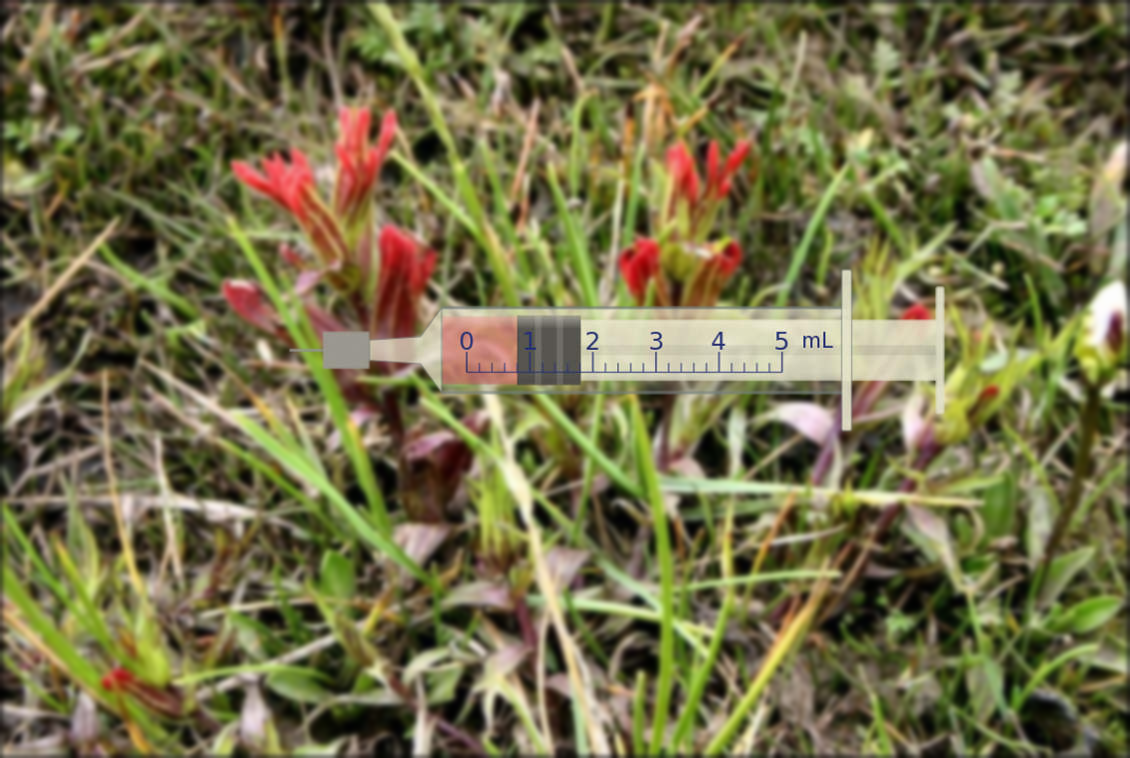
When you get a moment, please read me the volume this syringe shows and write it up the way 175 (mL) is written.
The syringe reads 0.8 (mL)
